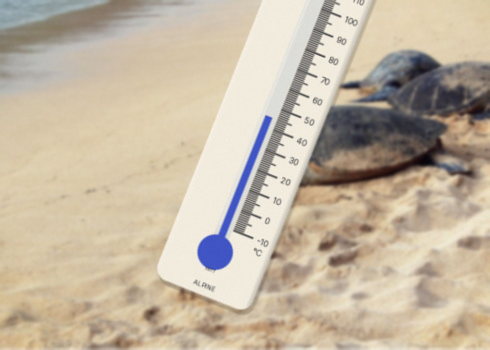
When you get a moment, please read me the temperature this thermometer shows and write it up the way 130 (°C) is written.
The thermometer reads 45 (°C)
